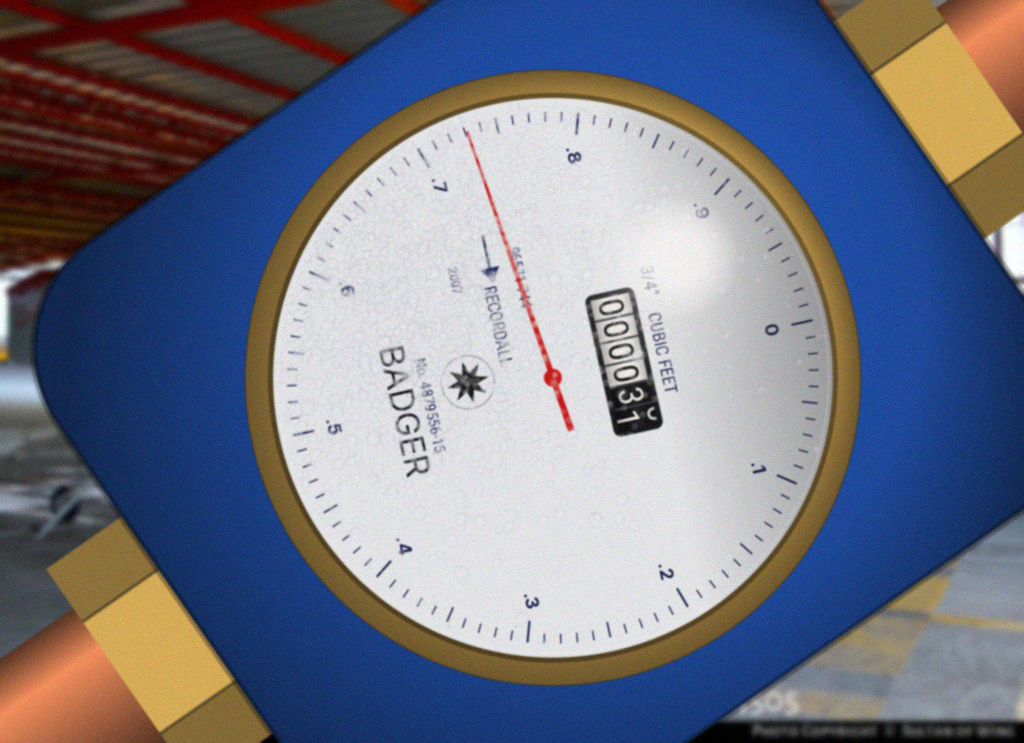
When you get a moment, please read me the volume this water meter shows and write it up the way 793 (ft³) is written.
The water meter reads 30.73 (ft³)
